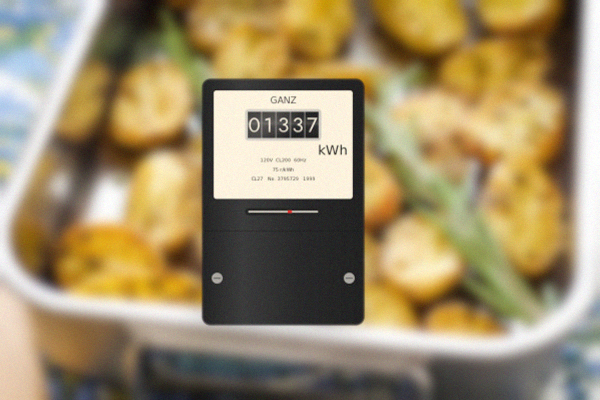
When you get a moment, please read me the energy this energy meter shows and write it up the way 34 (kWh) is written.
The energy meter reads 1337 (kWh)
